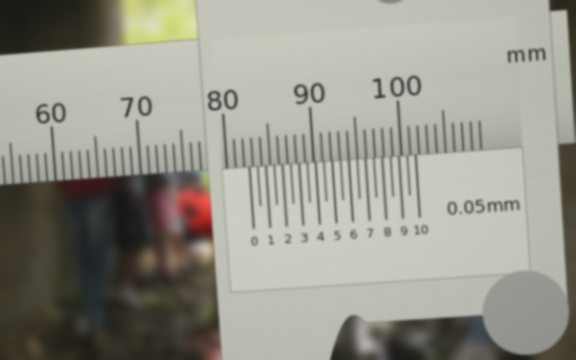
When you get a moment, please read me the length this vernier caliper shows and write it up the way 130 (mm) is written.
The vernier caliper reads 82.6 (mm)
